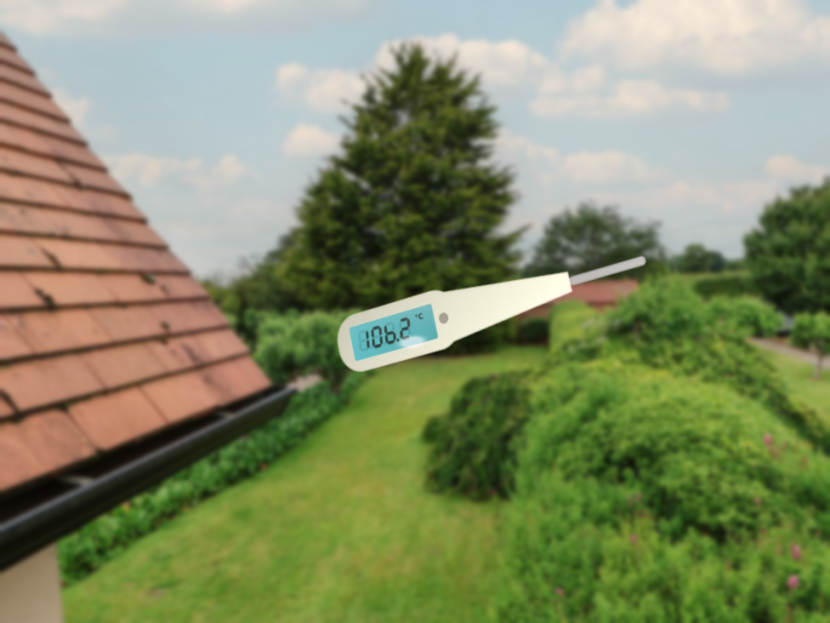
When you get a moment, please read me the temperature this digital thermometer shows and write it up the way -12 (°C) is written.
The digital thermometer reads 106.2 (°C)
